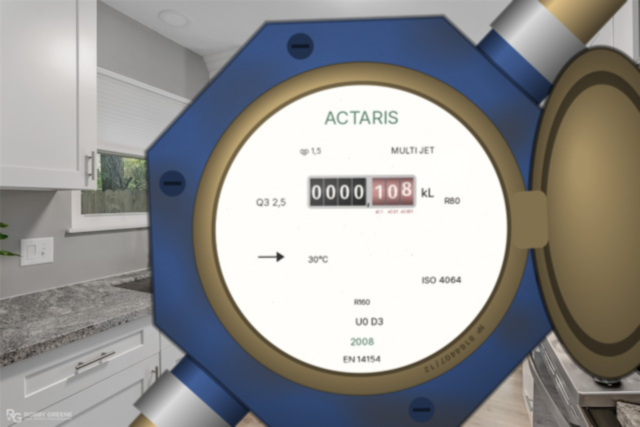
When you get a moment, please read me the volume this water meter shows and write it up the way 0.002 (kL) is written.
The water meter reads 0.108 (kL)
